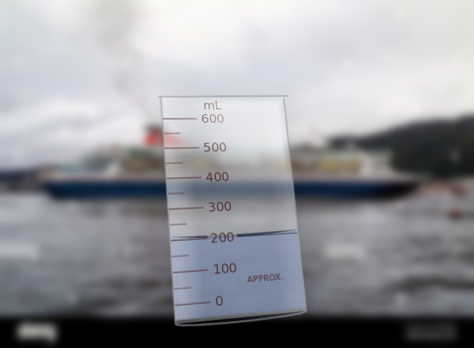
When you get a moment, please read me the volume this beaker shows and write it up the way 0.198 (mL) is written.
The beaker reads 200 (mL)
